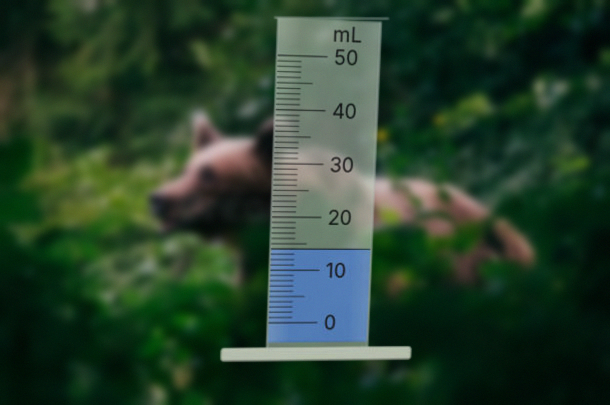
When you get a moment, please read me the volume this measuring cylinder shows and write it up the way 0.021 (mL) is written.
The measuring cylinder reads 14 (mL)
